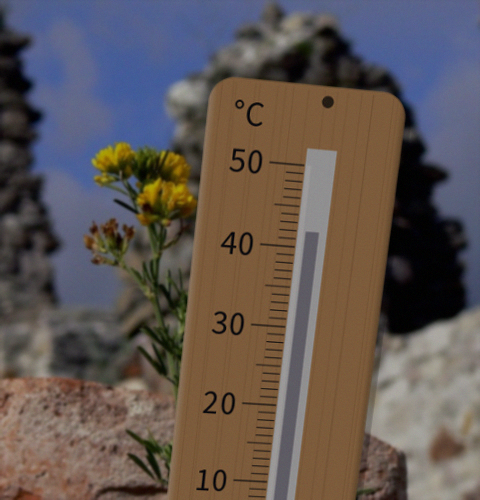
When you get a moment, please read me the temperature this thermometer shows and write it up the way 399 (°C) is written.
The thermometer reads 42 (°C)
